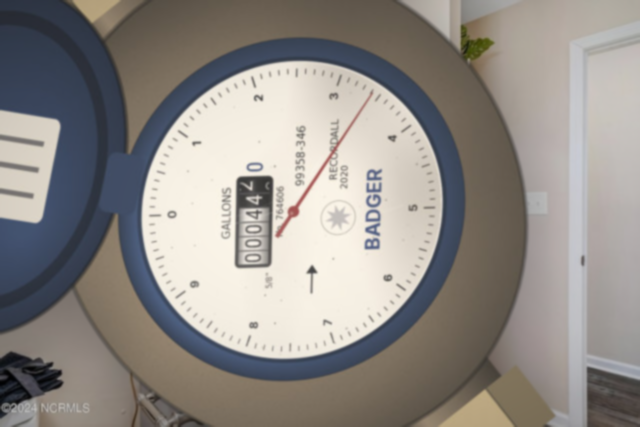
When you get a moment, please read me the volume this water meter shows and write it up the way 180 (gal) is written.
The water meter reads 4423.4 (gal)
